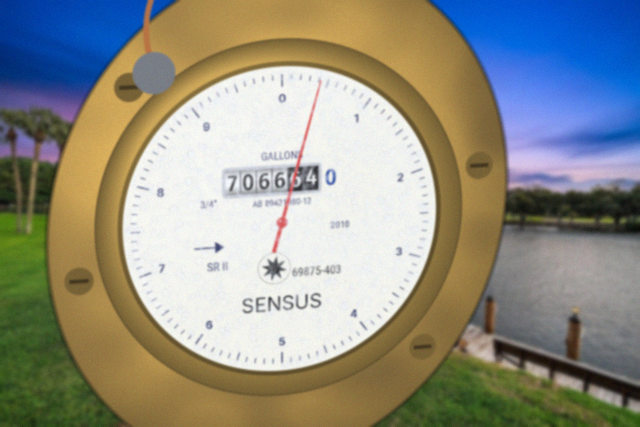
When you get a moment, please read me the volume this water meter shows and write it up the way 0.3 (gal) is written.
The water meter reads 7066640.4 (gal)
